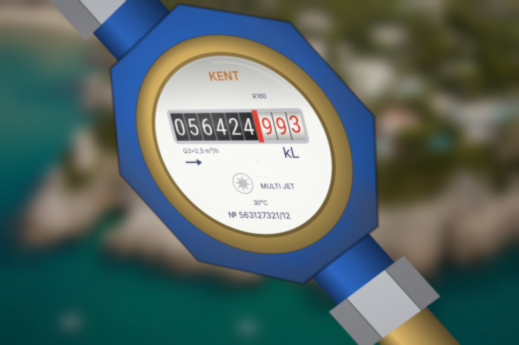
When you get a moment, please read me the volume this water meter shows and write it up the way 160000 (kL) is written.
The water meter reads 56424.993 (kL)
